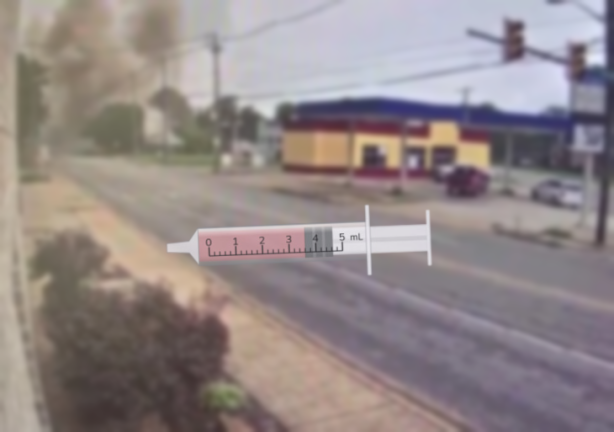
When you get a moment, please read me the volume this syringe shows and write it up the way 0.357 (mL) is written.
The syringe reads 3.6 (mL)
